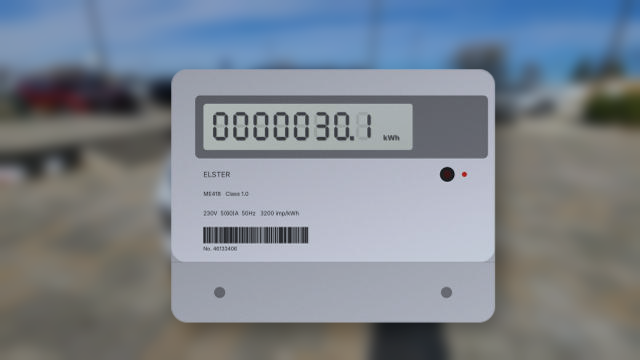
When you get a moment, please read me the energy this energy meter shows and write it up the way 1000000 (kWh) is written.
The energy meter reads 30.1 (kWh)
